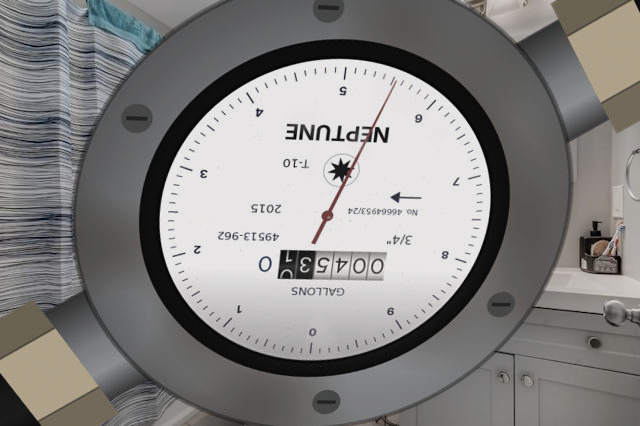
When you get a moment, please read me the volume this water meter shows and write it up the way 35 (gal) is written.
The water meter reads 45305.5 (gal)
